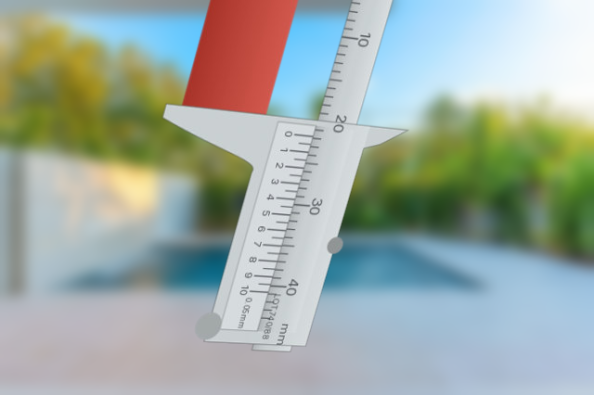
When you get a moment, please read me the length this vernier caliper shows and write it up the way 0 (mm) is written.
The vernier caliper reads 21.8 (mm)
